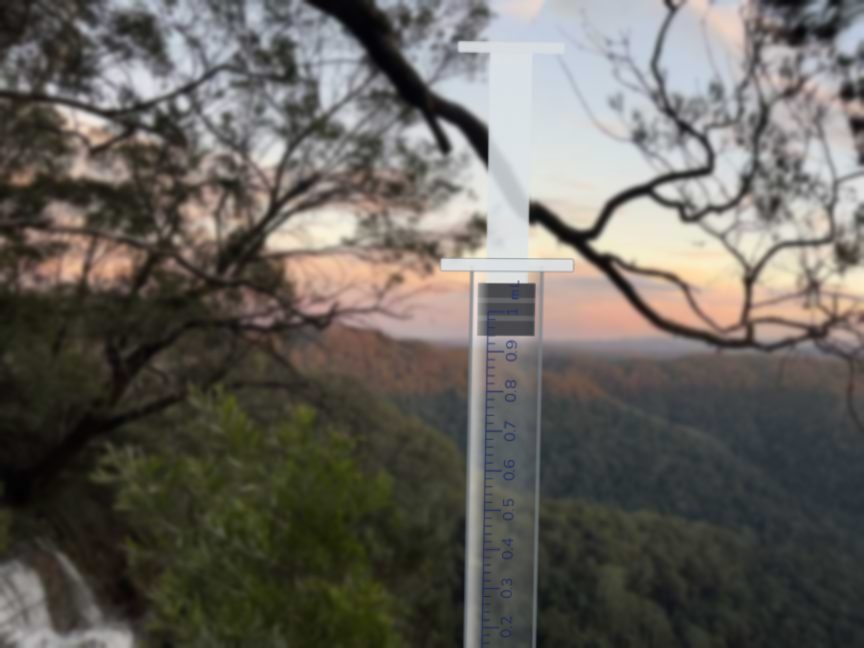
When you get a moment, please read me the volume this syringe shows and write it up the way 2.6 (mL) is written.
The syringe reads 0.94 (mL)
